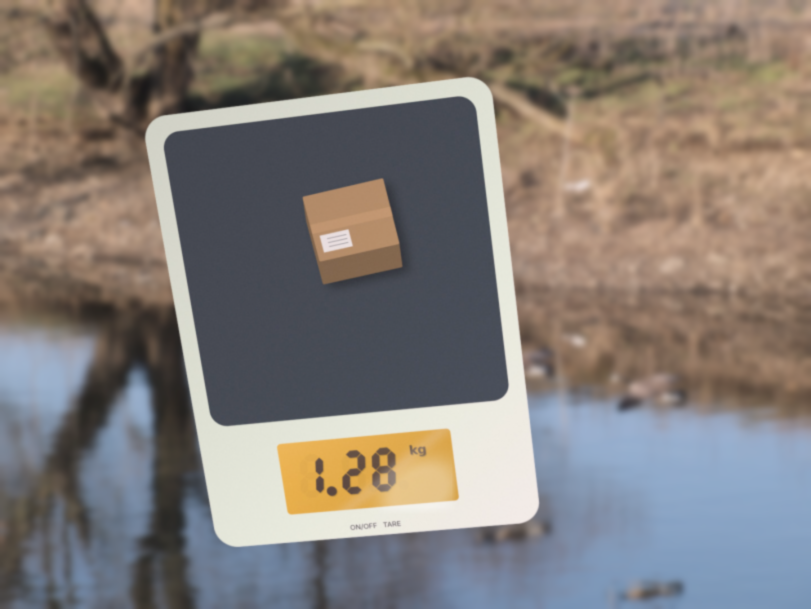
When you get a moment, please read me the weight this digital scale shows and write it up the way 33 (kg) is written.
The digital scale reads 1.28 (kg)
